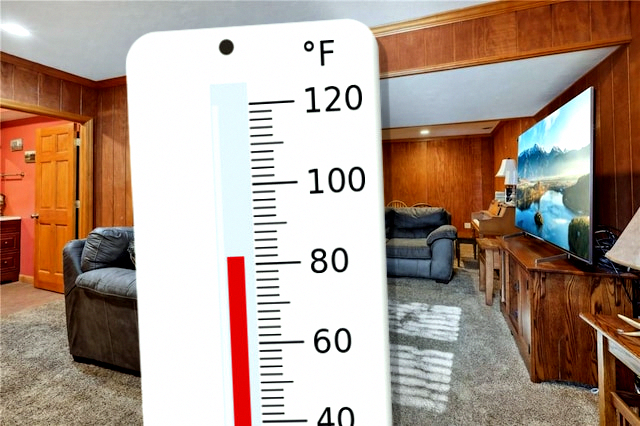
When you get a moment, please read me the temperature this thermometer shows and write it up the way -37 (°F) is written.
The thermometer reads 82 (°F)
